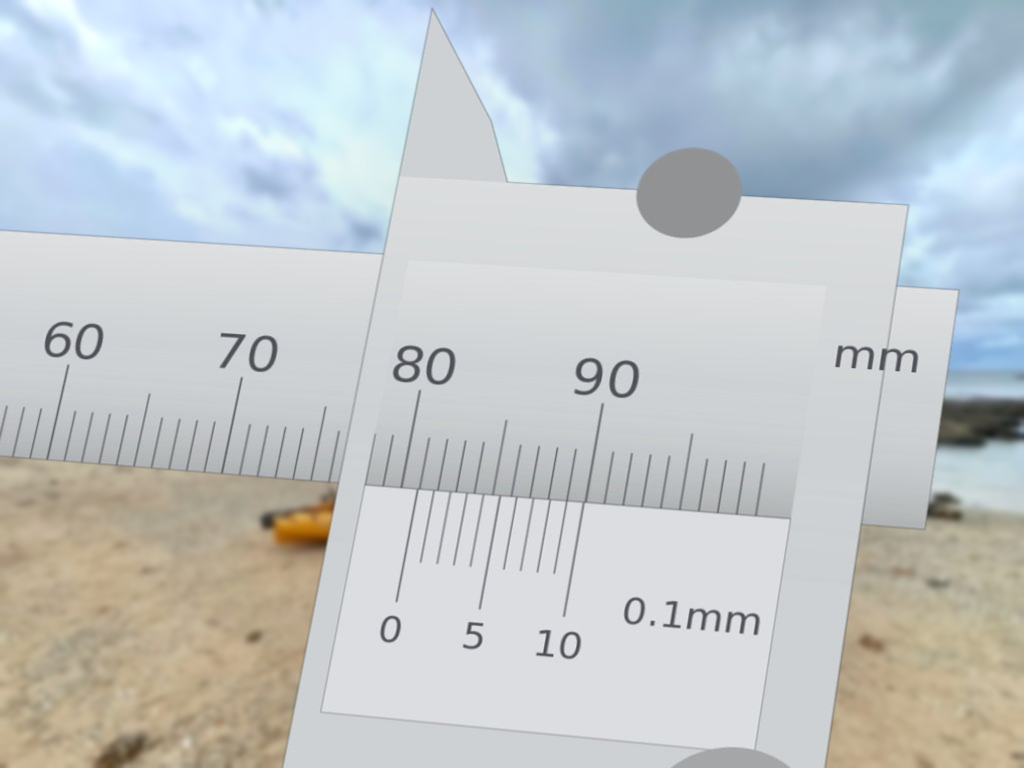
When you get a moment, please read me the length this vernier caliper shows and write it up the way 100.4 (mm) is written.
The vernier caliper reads 80.9 (mm)
